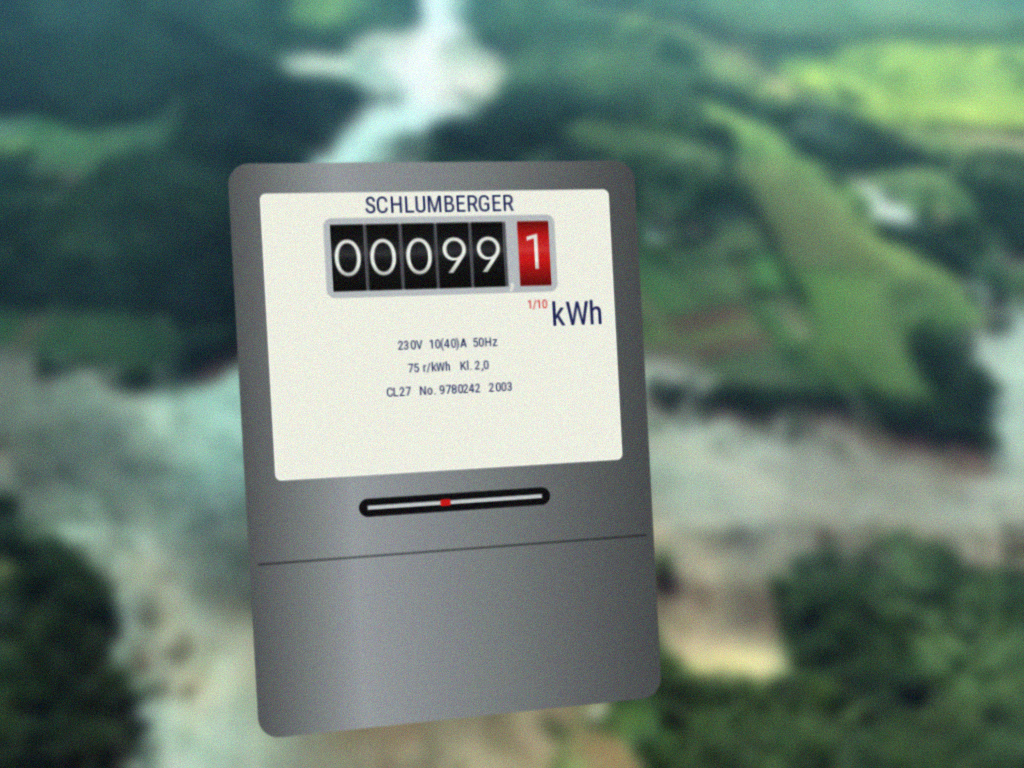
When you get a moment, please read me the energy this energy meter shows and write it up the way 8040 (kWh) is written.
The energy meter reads 99.1 (kWh)
